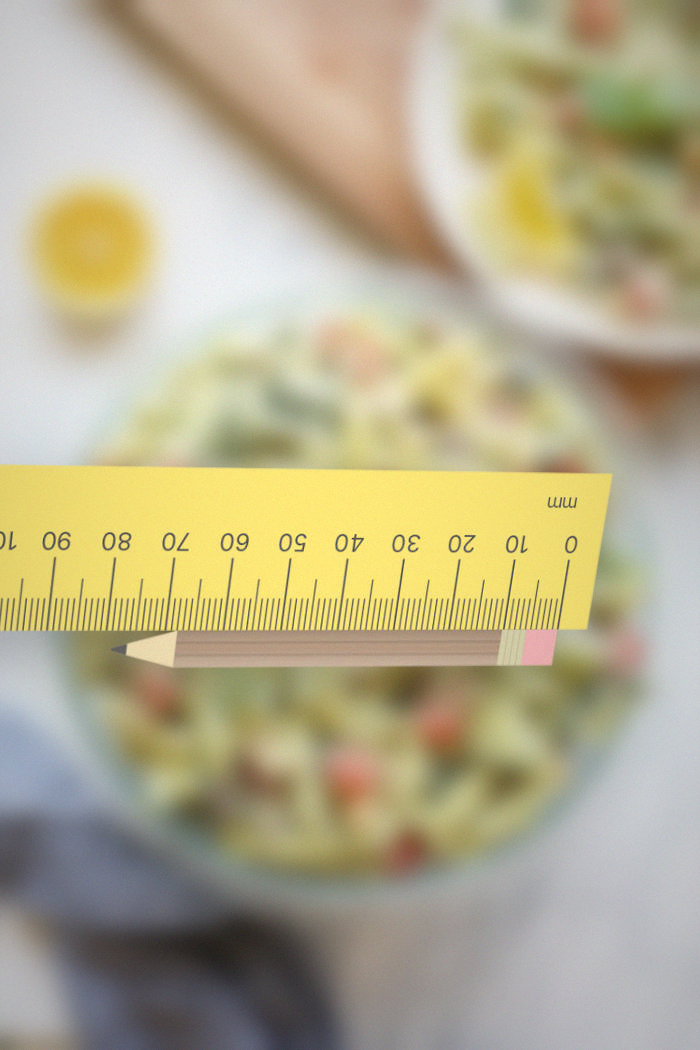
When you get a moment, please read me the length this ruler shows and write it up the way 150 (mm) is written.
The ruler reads 79 (mm)
